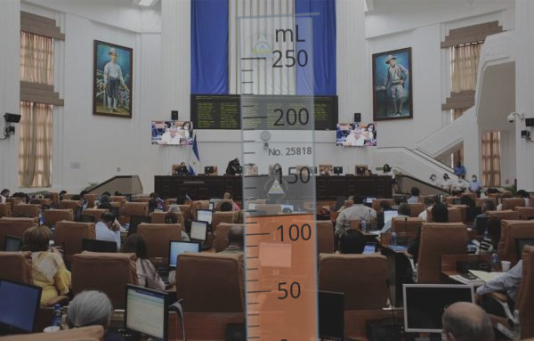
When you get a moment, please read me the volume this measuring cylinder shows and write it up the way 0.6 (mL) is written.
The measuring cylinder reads 115 (mL)
